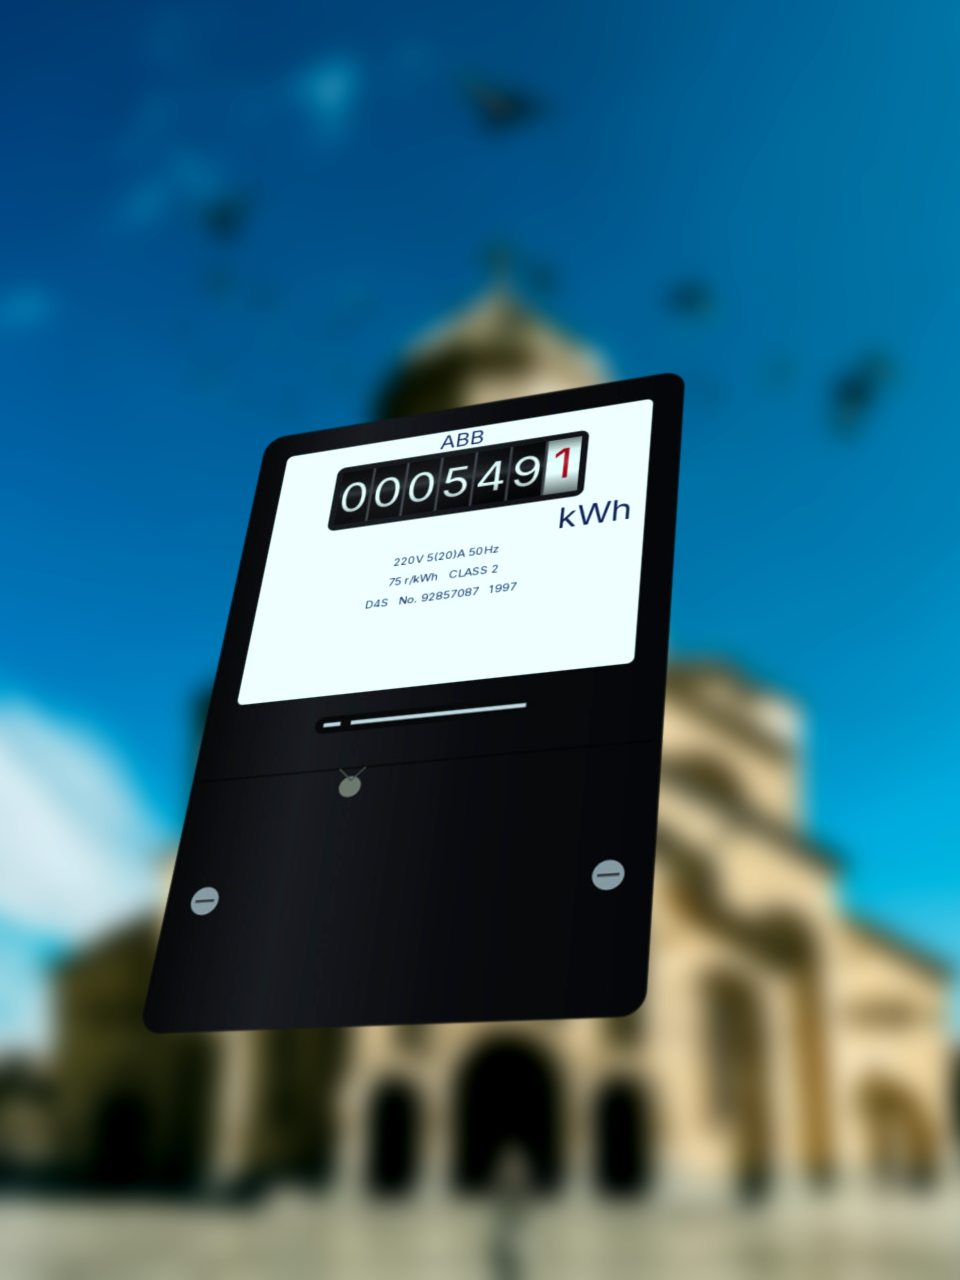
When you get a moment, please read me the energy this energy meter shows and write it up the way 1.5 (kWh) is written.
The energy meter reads 549.1 (kWh)
